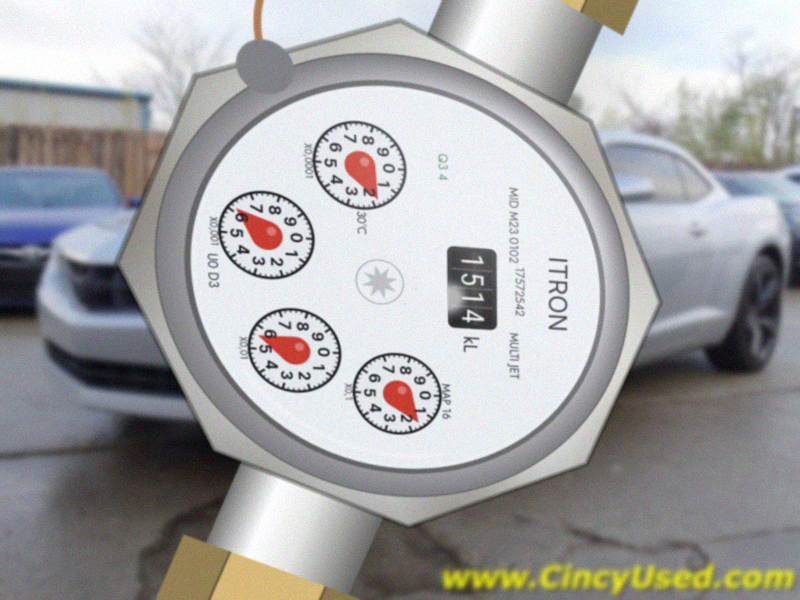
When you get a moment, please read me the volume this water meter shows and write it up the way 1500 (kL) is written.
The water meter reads 1514.1561 (kL)
